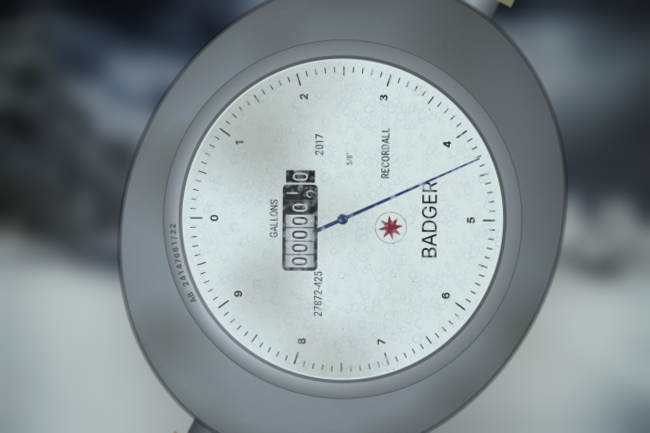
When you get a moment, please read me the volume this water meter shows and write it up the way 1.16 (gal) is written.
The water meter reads 14.3 (gal)
